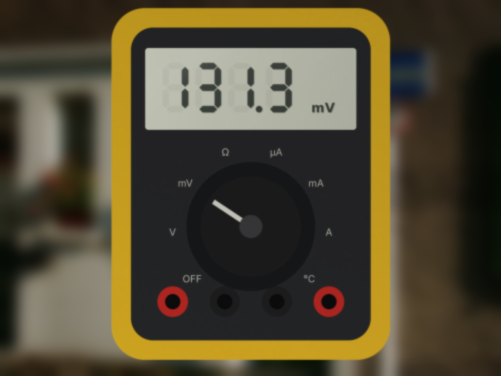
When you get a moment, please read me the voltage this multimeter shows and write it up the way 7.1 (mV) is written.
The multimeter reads 131.3 (mV)
